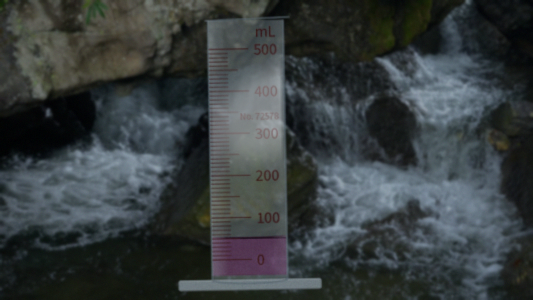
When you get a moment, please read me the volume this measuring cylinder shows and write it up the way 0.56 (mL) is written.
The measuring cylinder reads 50 (mL)
